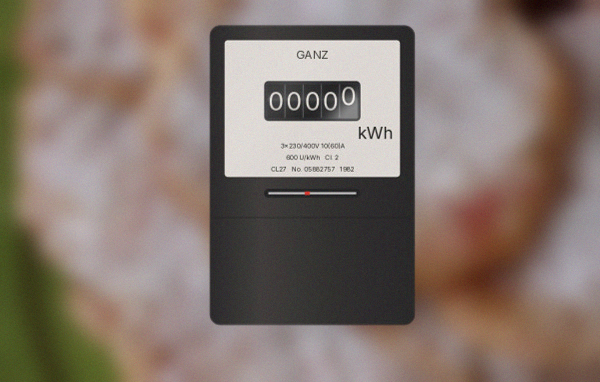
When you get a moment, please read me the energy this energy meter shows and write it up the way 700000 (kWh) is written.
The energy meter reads 0 (kWh)
